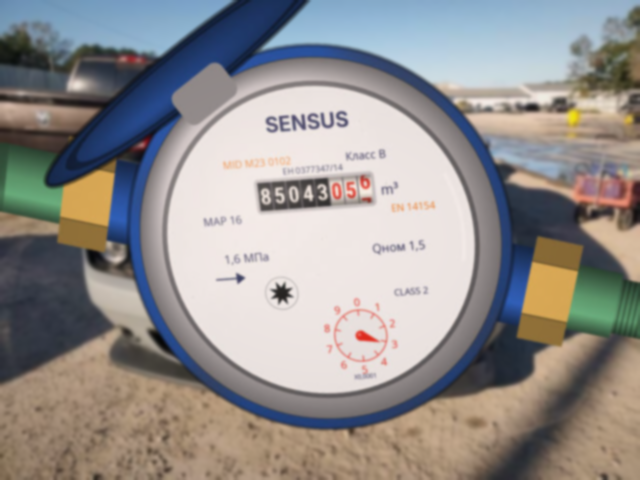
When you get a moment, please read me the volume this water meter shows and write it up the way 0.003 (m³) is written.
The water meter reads 85043.0563 (m³)
